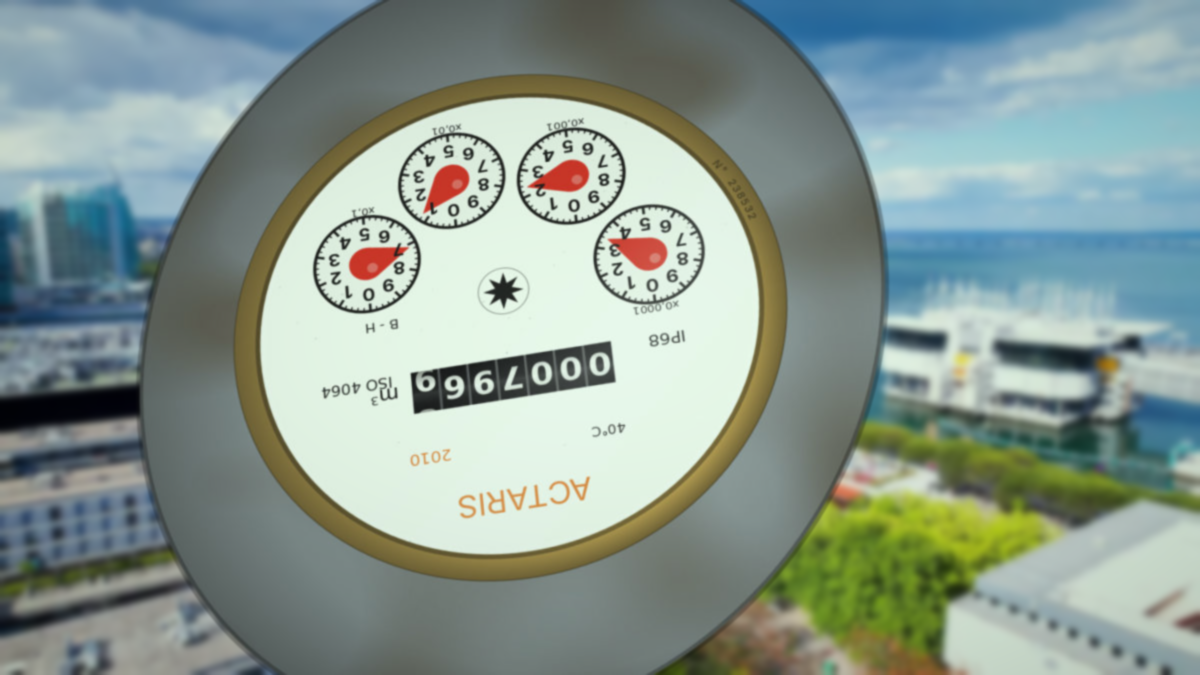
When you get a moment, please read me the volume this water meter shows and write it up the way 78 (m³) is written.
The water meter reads 7968.7123 (m³)
